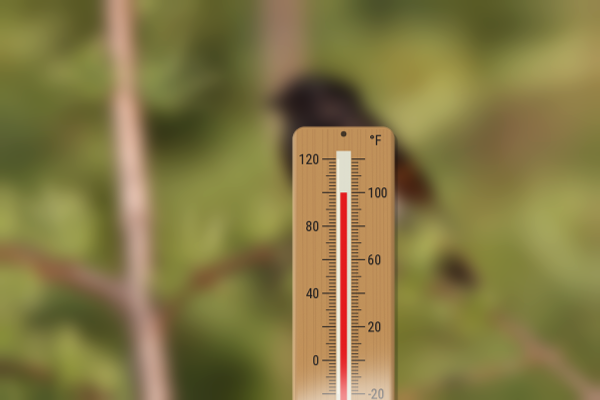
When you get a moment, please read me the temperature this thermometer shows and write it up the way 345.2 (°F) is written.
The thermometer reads 100 (°F)
